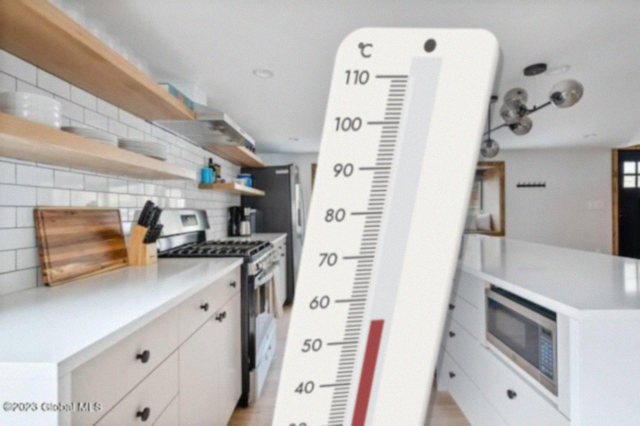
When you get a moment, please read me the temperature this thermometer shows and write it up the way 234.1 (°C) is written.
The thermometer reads 55 (°C)
